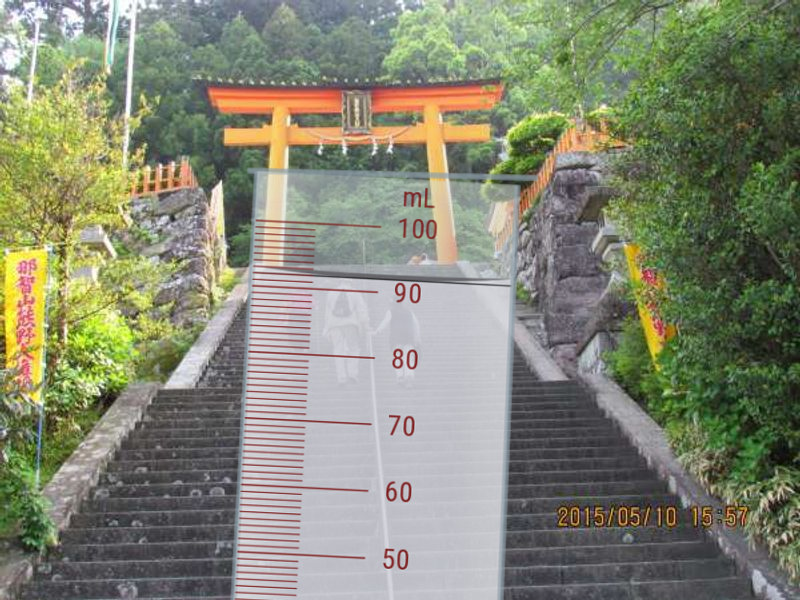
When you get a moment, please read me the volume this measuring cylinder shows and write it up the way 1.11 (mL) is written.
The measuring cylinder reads 92 (mL)
